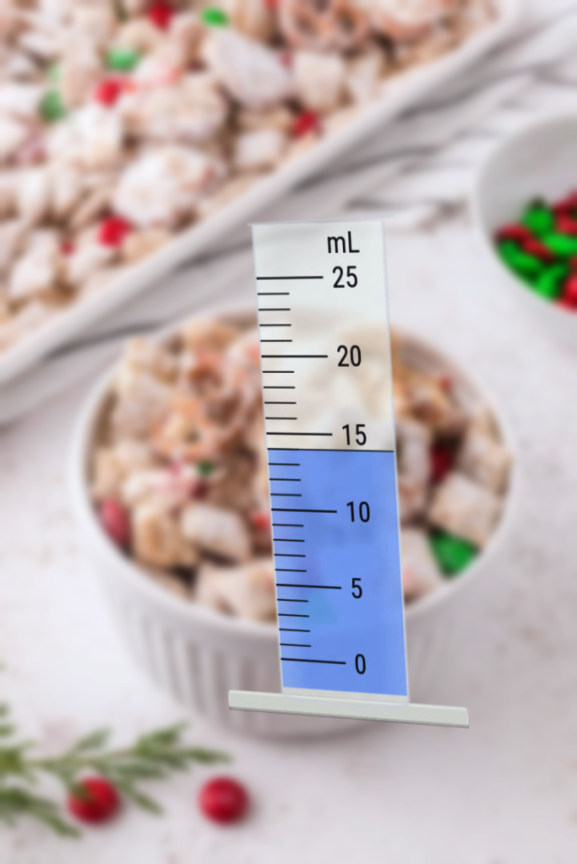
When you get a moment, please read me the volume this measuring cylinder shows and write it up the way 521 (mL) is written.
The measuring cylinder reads 14 (mL)
